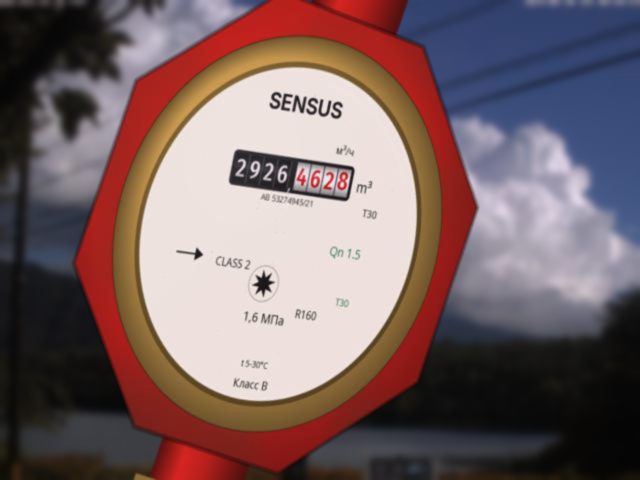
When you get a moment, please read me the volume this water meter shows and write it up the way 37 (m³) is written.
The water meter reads 2926.4628 (m³)
